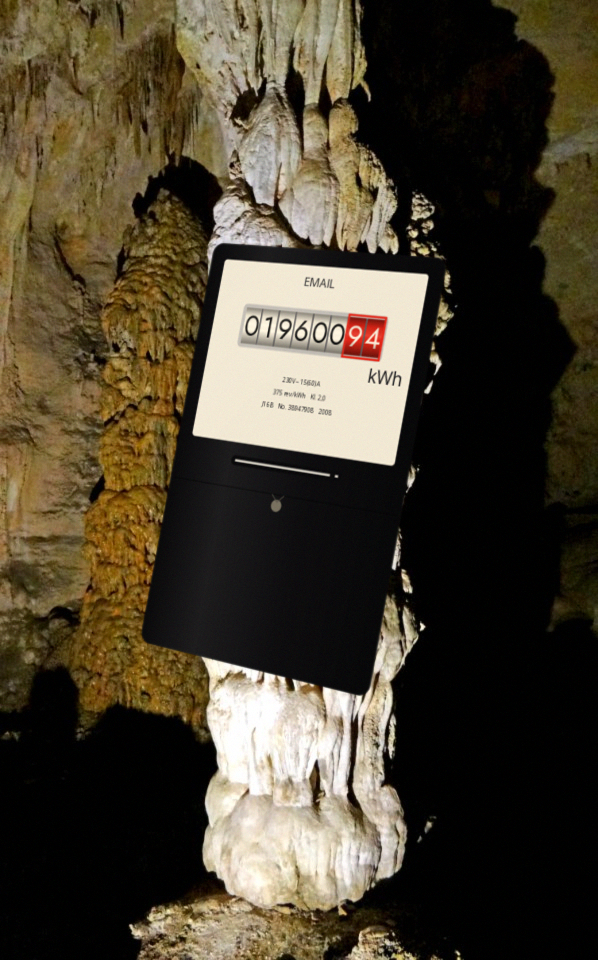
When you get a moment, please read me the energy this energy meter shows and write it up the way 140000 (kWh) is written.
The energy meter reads 19600.94 (kWh)
